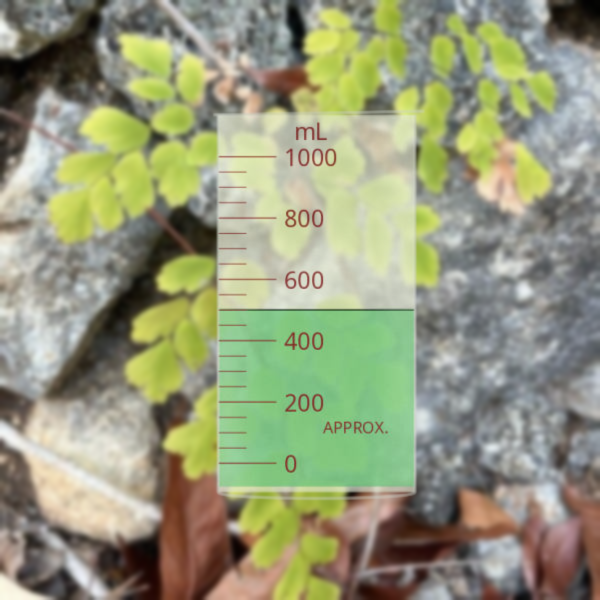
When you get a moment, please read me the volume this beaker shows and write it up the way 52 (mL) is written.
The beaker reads 500 (mL)
